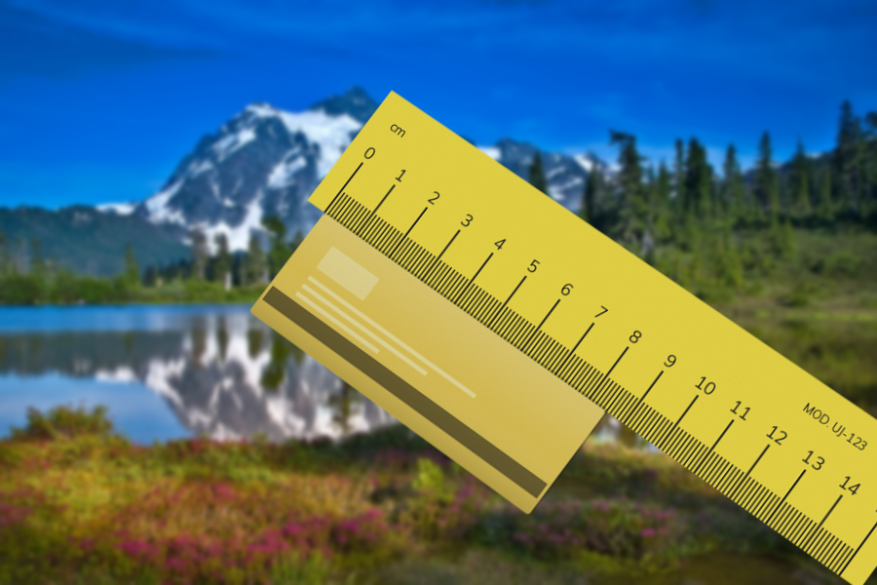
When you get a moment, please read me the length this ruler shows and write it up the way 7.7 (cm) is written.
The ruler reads 8.5 (cm)
